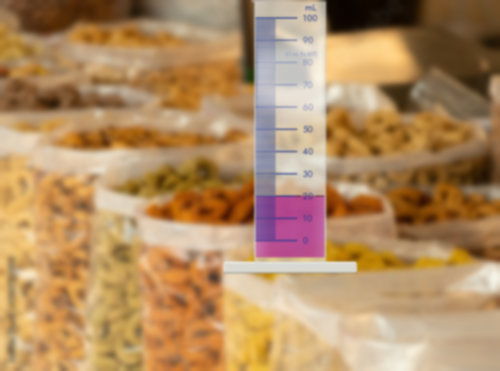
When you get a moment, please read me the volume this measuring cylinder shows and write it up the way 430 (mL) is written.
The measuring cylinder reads 20 (mL)
